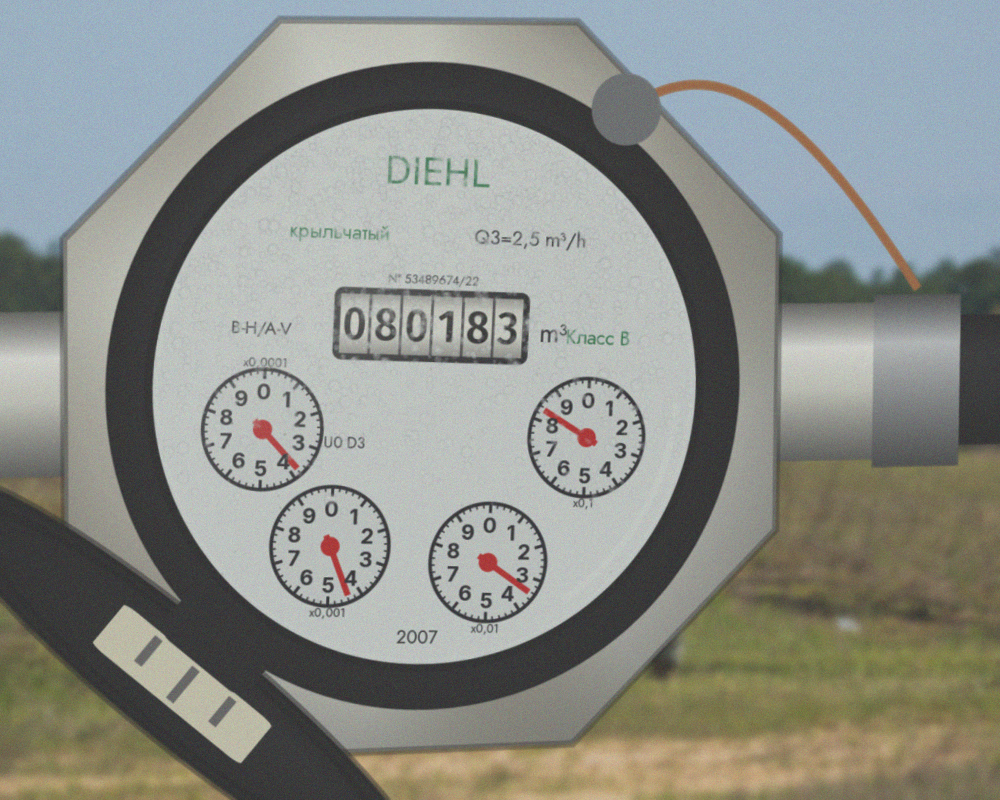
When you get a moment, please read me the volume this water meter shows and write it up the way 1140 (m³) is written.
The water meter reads 80183.8343 (m³)
